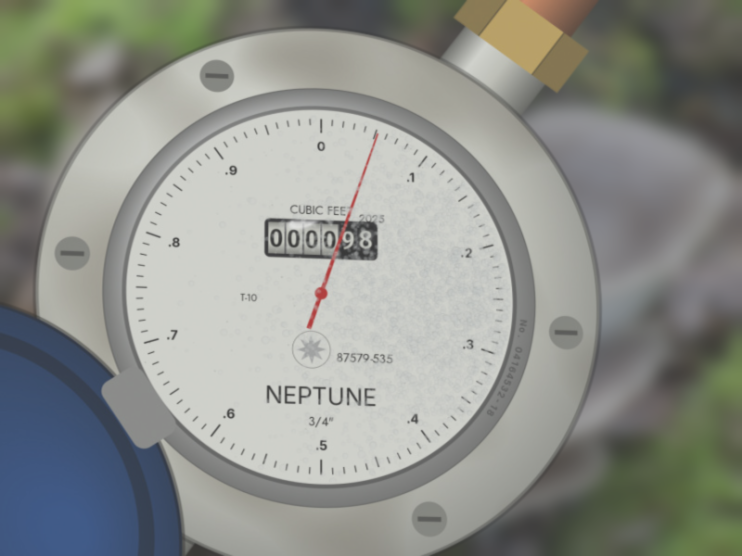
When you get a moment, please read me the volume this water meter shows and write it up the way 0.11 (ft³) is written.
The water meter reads 98.05 (ft³)
